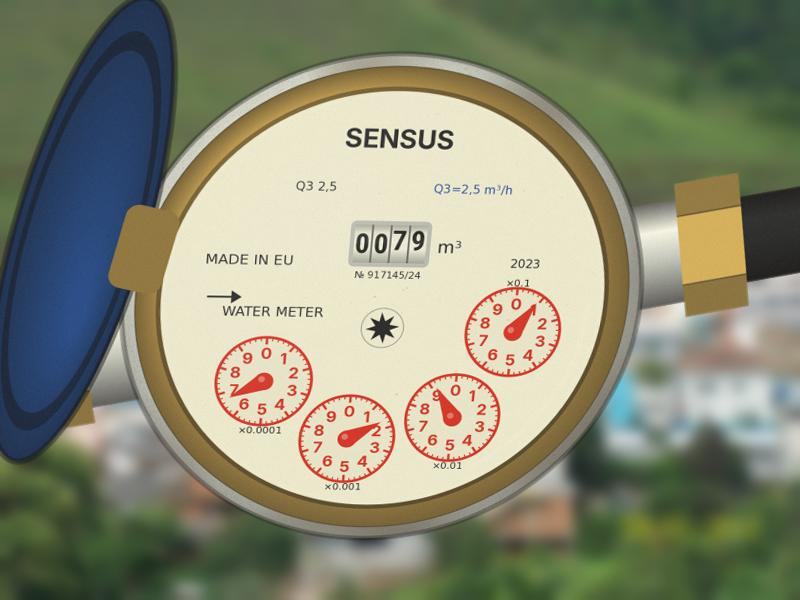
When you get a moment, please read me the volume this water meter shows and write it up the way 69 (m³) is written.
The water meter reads 79.0916 (m³)
